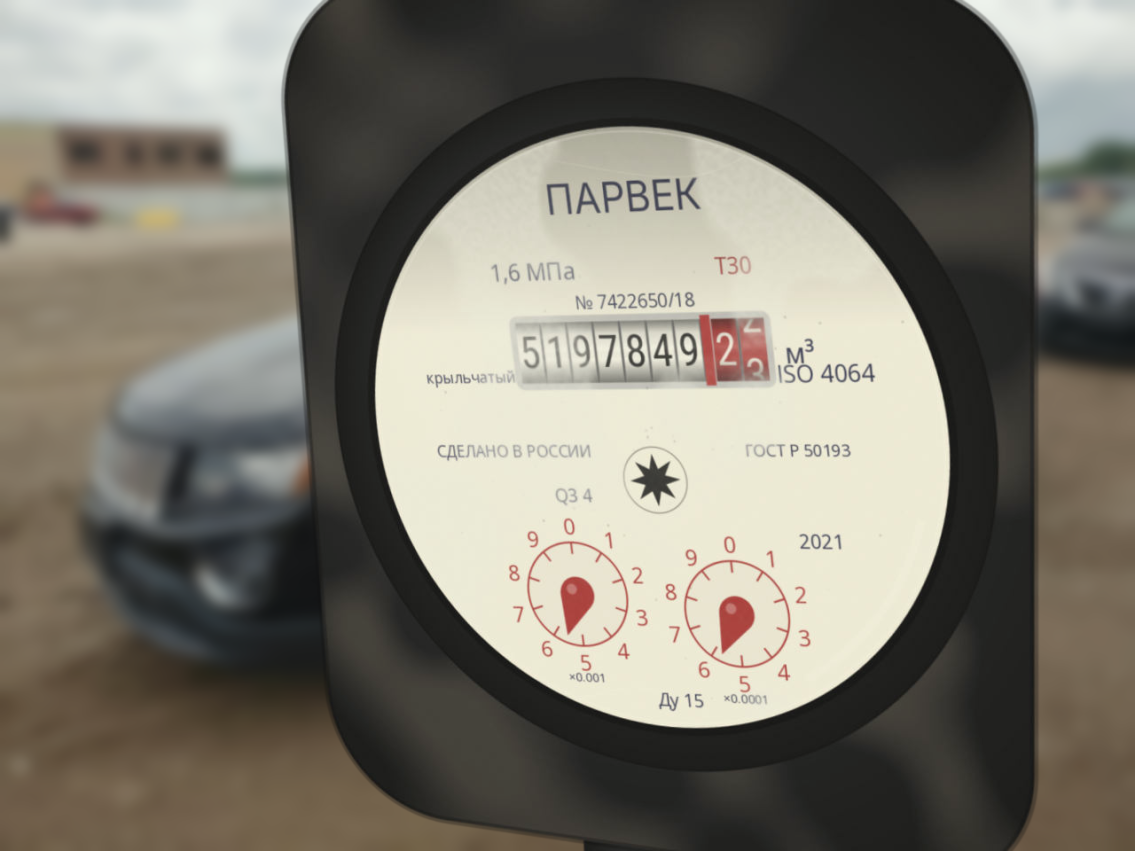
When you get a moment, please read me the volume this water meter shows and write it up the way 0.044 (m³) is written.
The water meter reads 5197849.2255 (m³)
